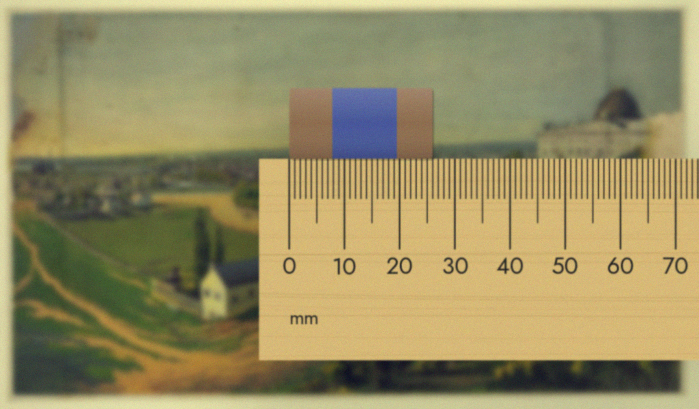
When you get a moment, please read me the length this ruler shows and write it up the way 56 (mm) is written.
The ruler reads 26 (mm)
